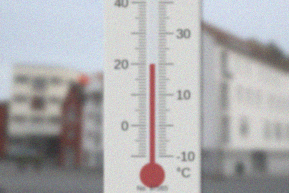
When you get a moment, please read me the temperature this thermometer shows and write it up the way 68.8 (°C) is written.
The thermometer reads 20 (°C)
